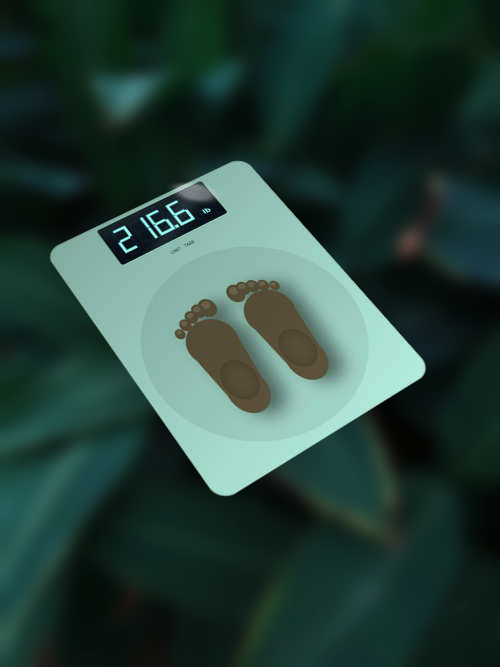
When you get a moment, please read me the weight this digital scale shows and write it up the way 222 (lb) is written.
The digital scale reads 216.6 (lb)
